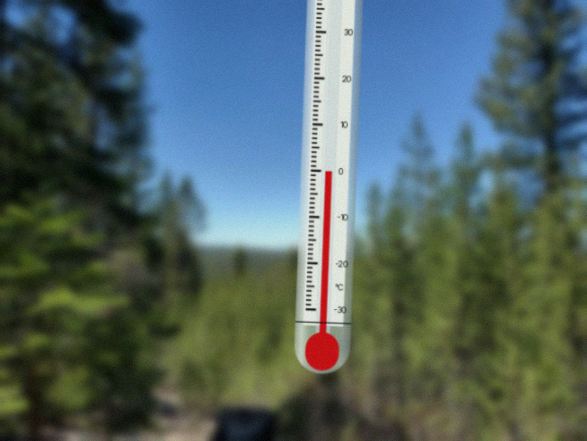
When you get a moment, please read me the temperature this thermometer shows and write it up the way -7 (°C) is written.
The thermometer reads 0 (°C)
